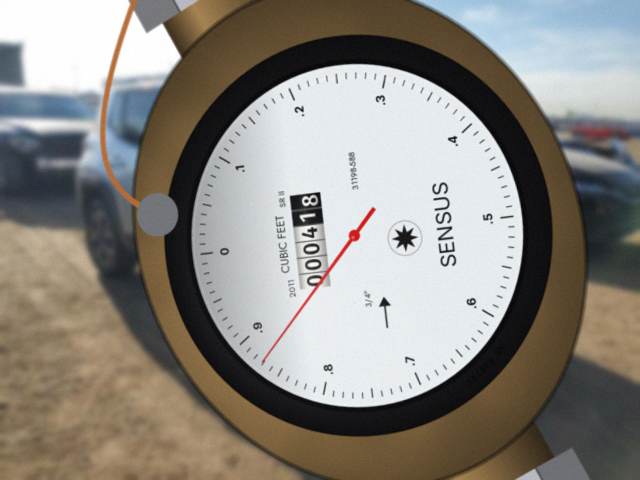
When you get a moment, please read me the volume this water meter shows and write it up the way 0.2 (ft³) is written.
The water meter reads 417.87 (ft³)
